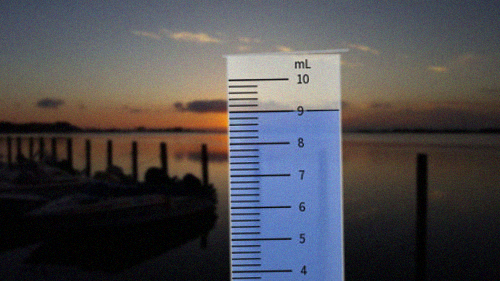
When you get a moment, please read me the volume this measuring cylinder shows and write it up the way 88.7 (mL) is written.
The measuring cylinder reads 9 (mL)
